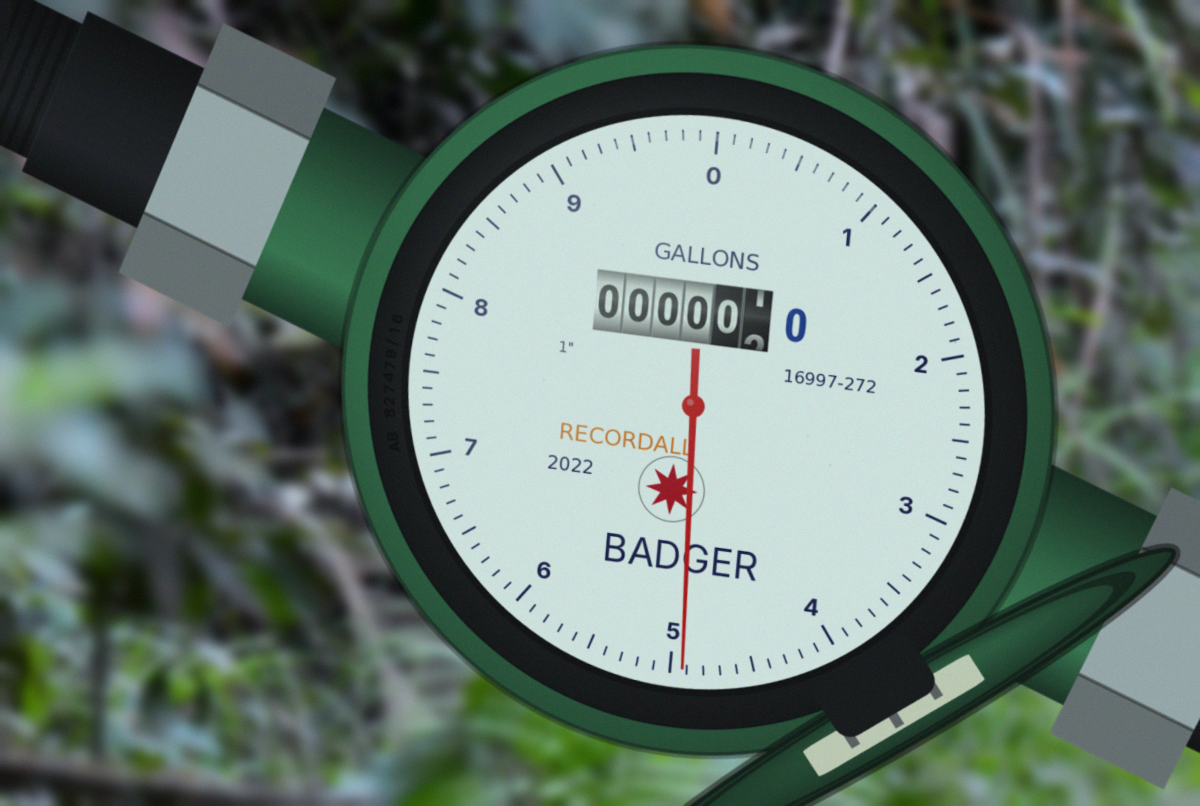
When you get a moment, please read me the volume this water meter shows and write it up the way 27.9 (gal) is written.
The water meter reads 14.9 (gal)
